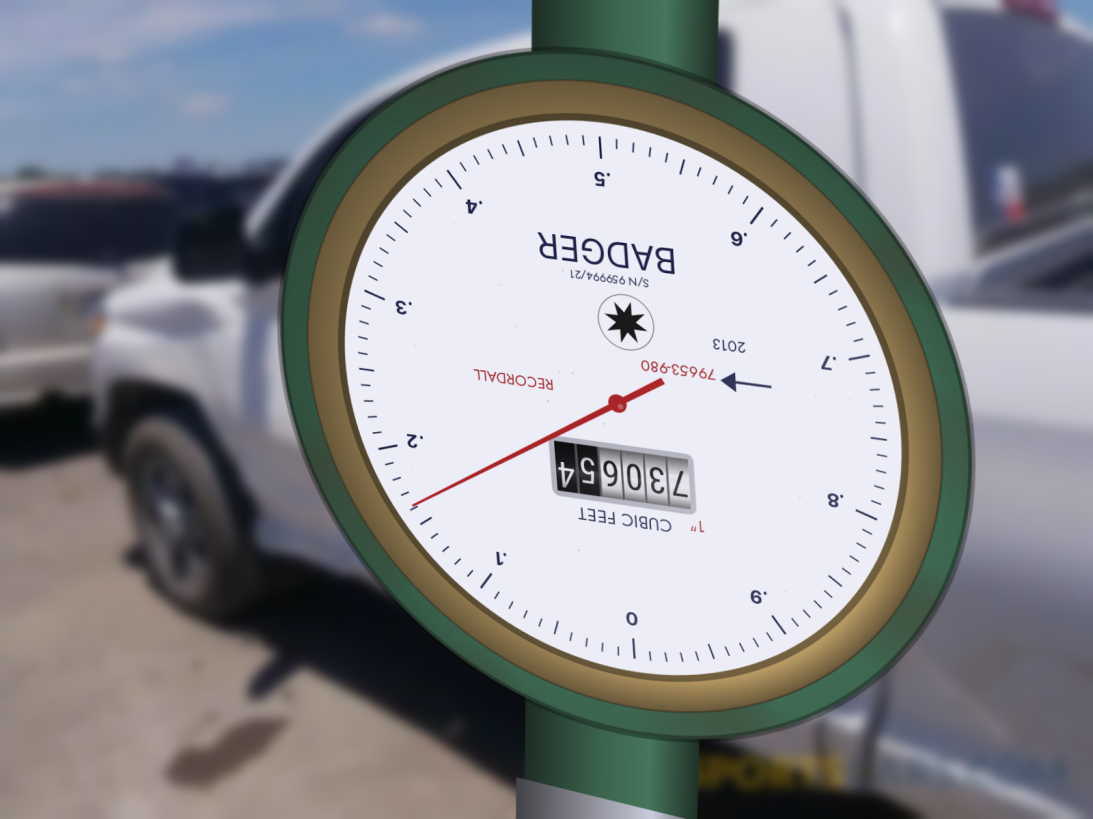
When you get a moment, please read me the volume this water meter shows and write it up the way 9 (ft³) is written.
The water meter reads 730654.16 (ft³)
